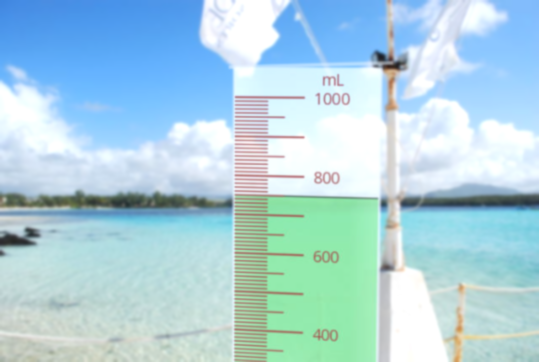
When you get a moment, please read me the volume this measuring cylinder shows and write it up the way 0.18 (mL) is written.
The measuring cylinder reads 750 (mL)
